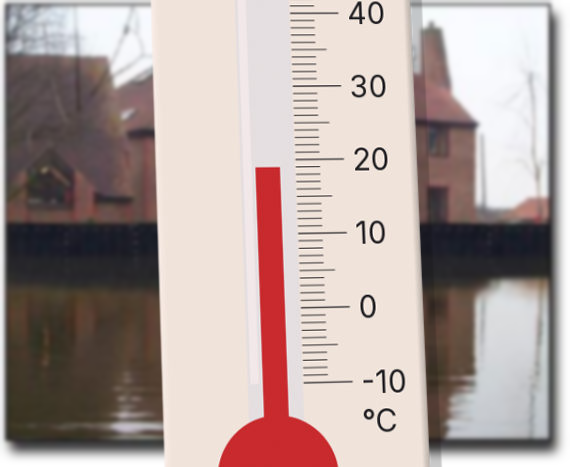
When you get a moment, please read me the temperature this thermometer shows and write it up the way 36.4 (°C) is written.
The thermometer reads 19 (°C)
